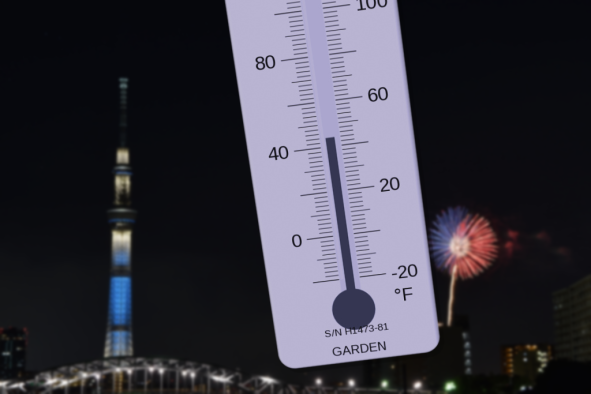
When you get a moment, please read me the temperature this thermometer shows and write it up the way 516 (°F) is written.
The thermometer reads 44 (°F)
